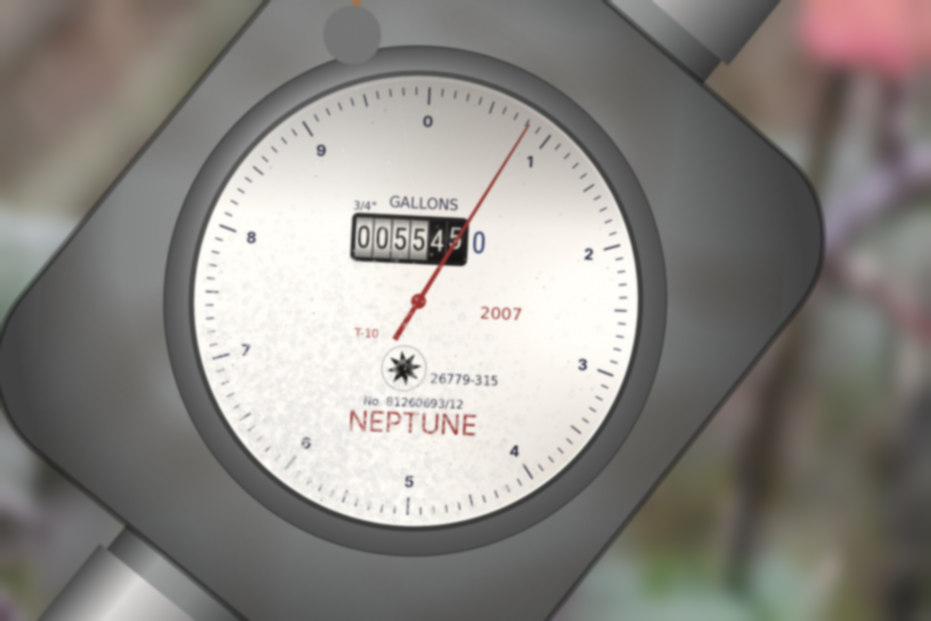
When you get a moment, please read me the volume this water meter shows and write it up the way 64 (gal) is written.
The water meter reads 55450.8 (gal)
